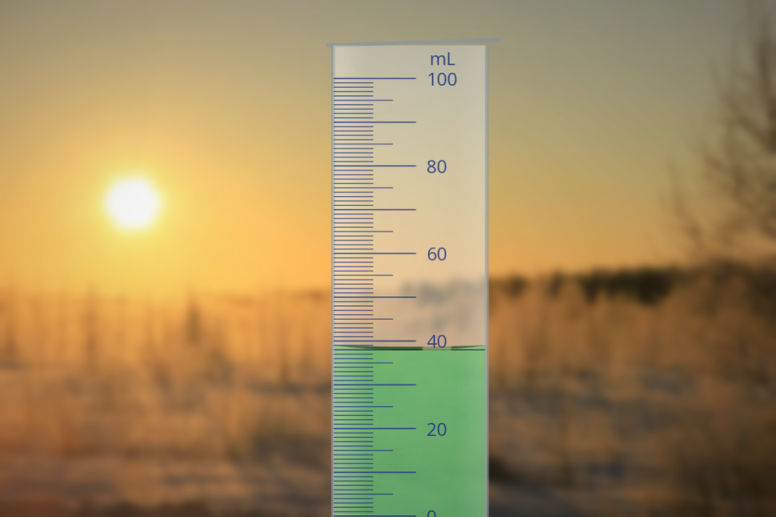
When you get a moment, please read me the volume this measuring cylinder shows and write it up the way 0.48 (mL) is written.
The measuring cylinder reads 38 (mL)
